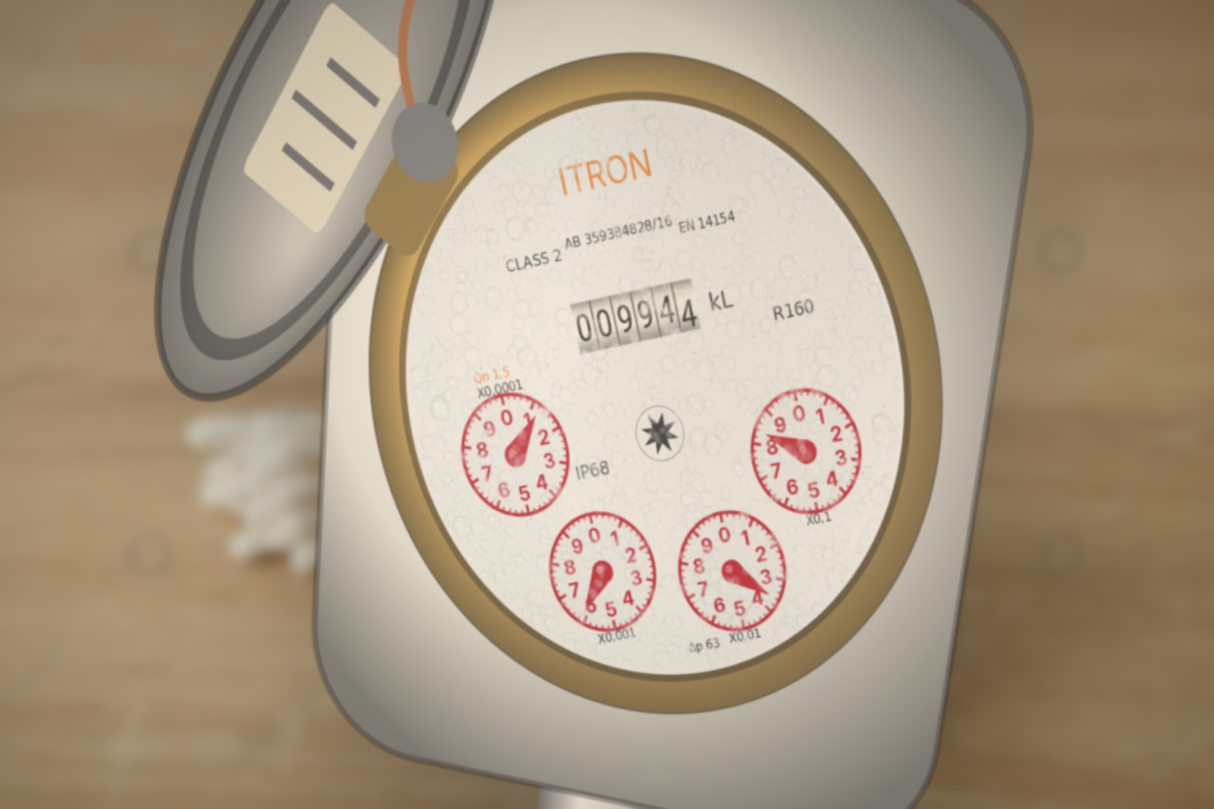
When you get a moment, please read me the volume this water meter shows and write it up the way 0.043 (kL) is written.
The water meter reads 9943.8361 (kL)
